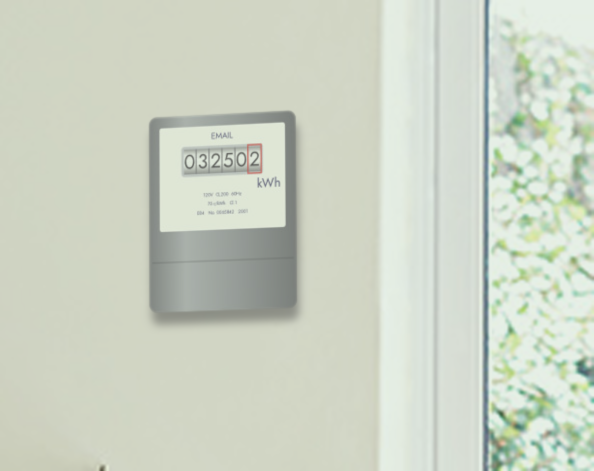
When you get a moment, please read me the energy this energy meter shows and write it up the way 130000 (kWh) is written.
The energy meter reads 3250.2 (kWh)
